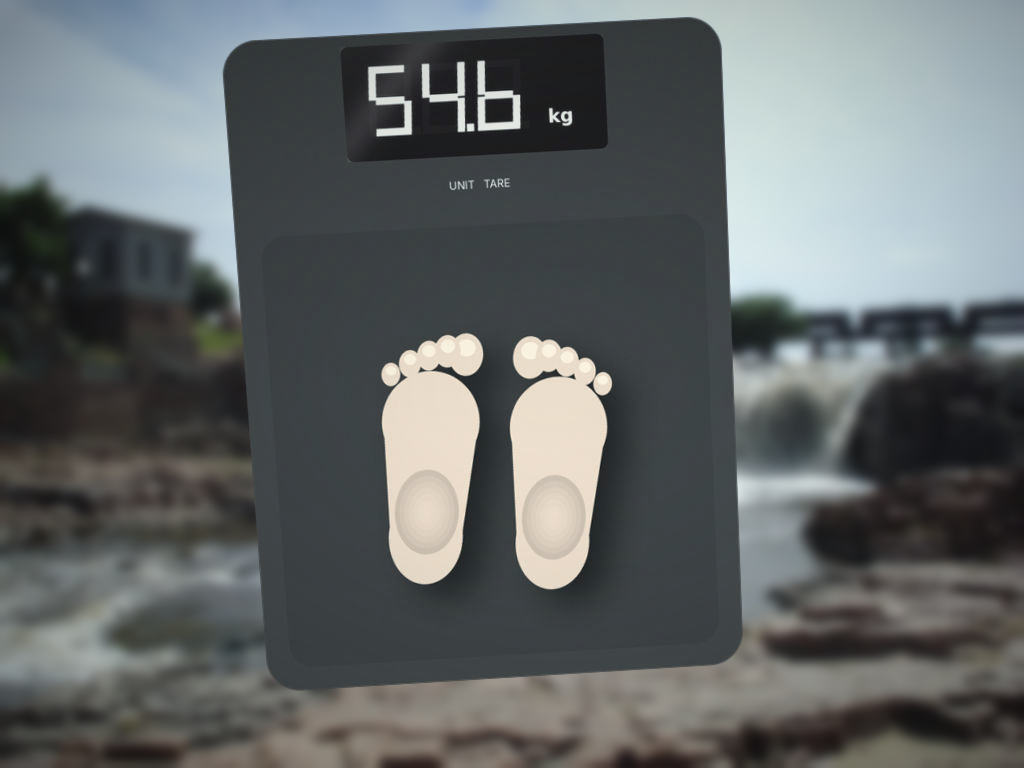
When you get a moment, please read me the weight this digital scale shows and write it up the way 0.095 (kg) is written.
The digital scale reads 54.6 (kg)
